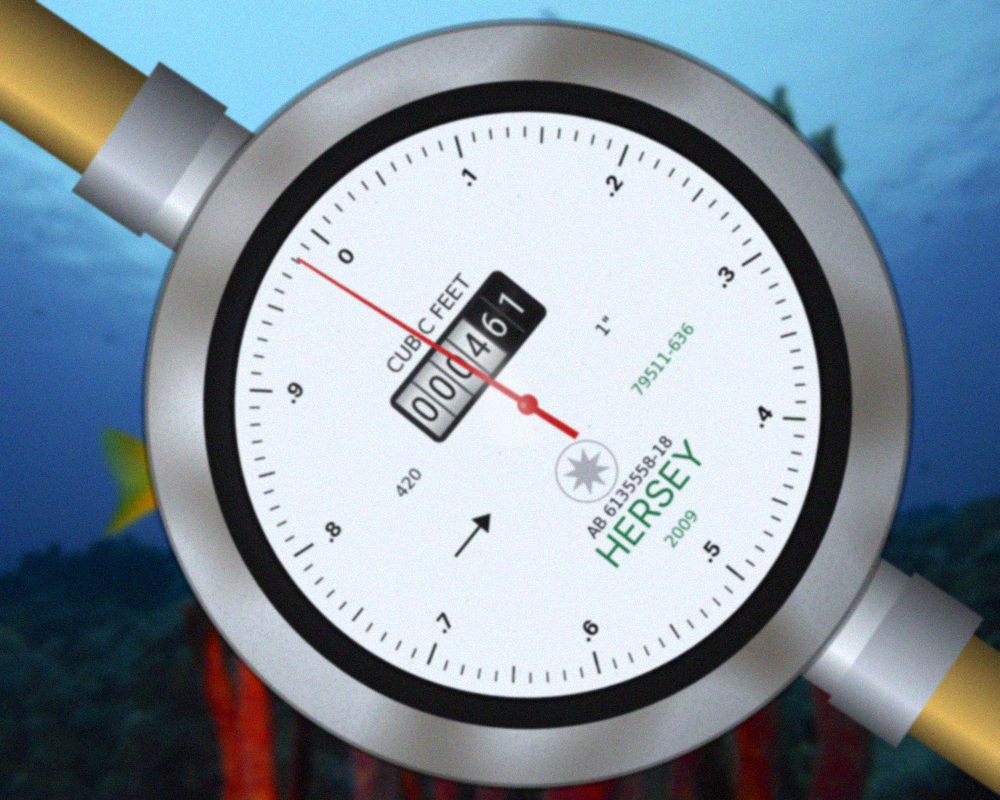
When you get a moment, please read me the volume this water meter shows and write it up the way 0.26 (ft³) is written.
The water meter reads 460.98 (ft³)
